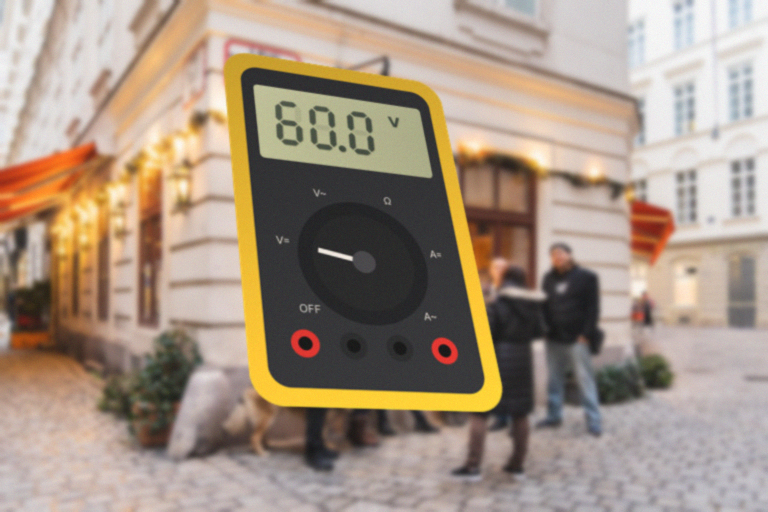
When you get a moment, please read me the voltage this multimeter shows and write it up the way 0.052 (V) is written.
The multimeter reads 60.0 (V)
